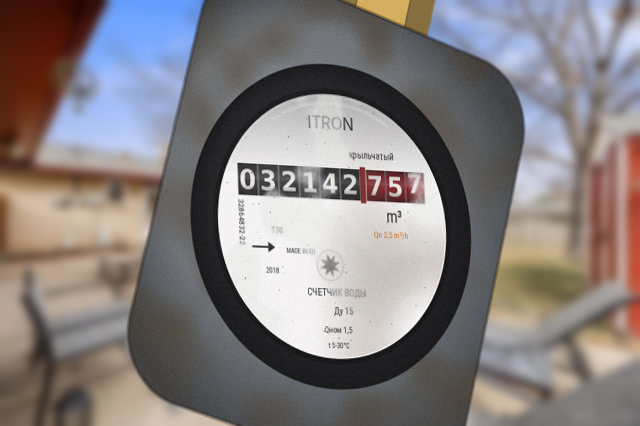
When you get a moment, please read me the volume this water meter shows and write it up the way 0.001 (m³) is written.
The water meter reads 32142.757 (m³)
